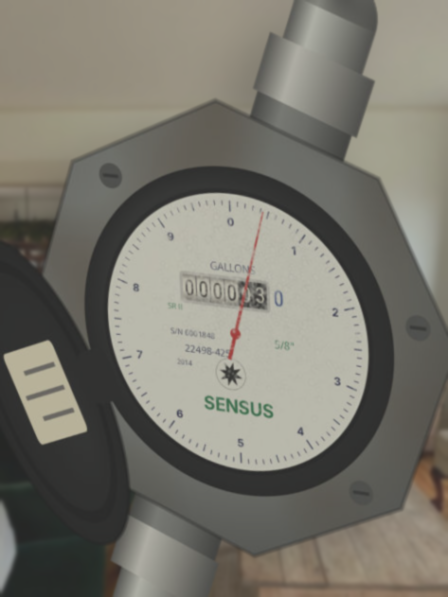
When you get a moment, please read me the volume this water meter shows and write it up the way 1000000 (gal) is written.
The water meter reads 30.4 (gal)
